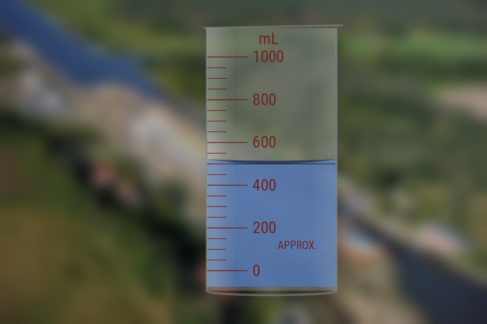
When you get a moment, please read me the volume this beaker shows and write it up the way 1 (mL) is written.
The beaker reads 500 (mL)
